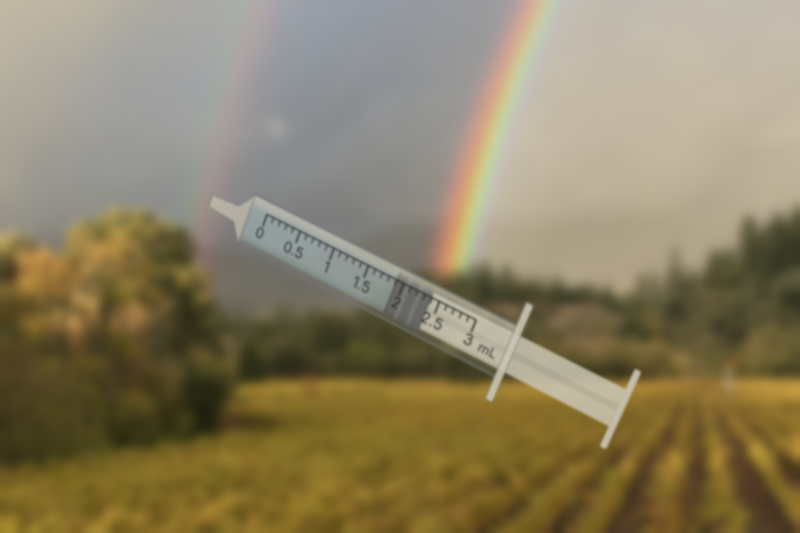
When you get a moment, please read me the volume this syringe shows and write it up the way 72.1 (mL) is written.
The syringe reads 1.9 (mL)
